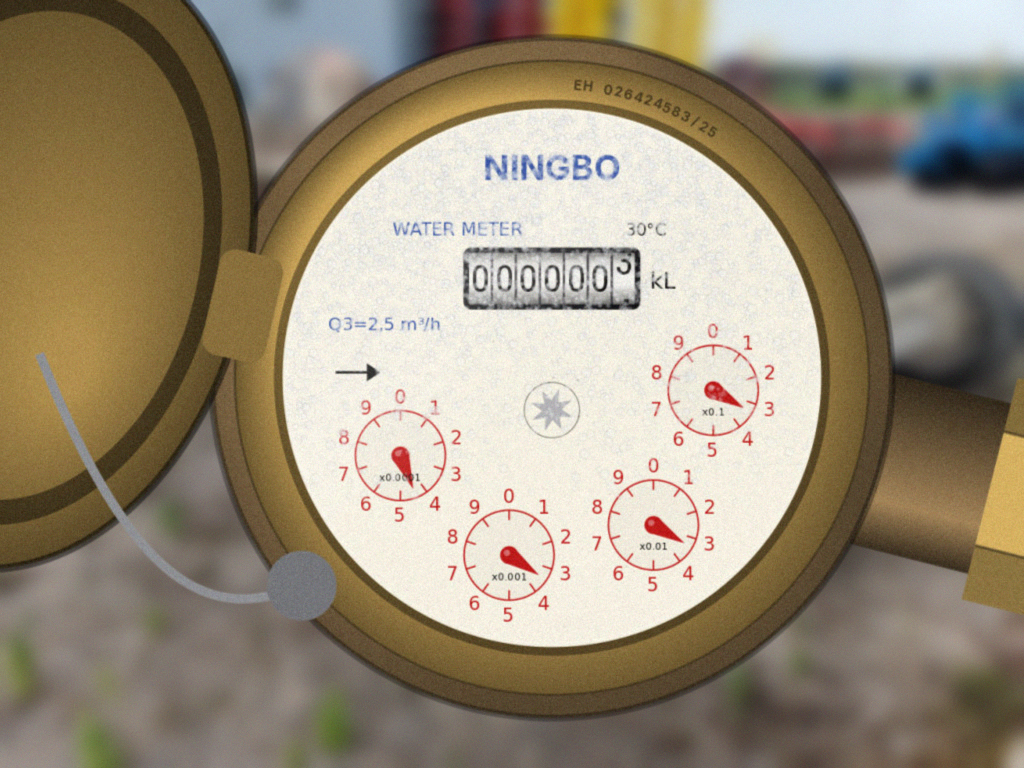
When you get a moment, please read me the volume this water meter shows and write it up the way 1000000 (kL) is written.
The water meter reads 3.3334 (kL)
